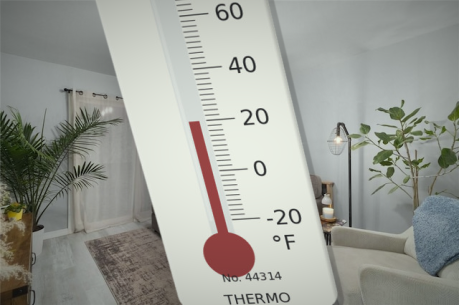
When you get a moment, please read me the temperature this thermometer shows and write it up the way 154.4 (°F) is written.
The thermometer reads 20 (°F)
